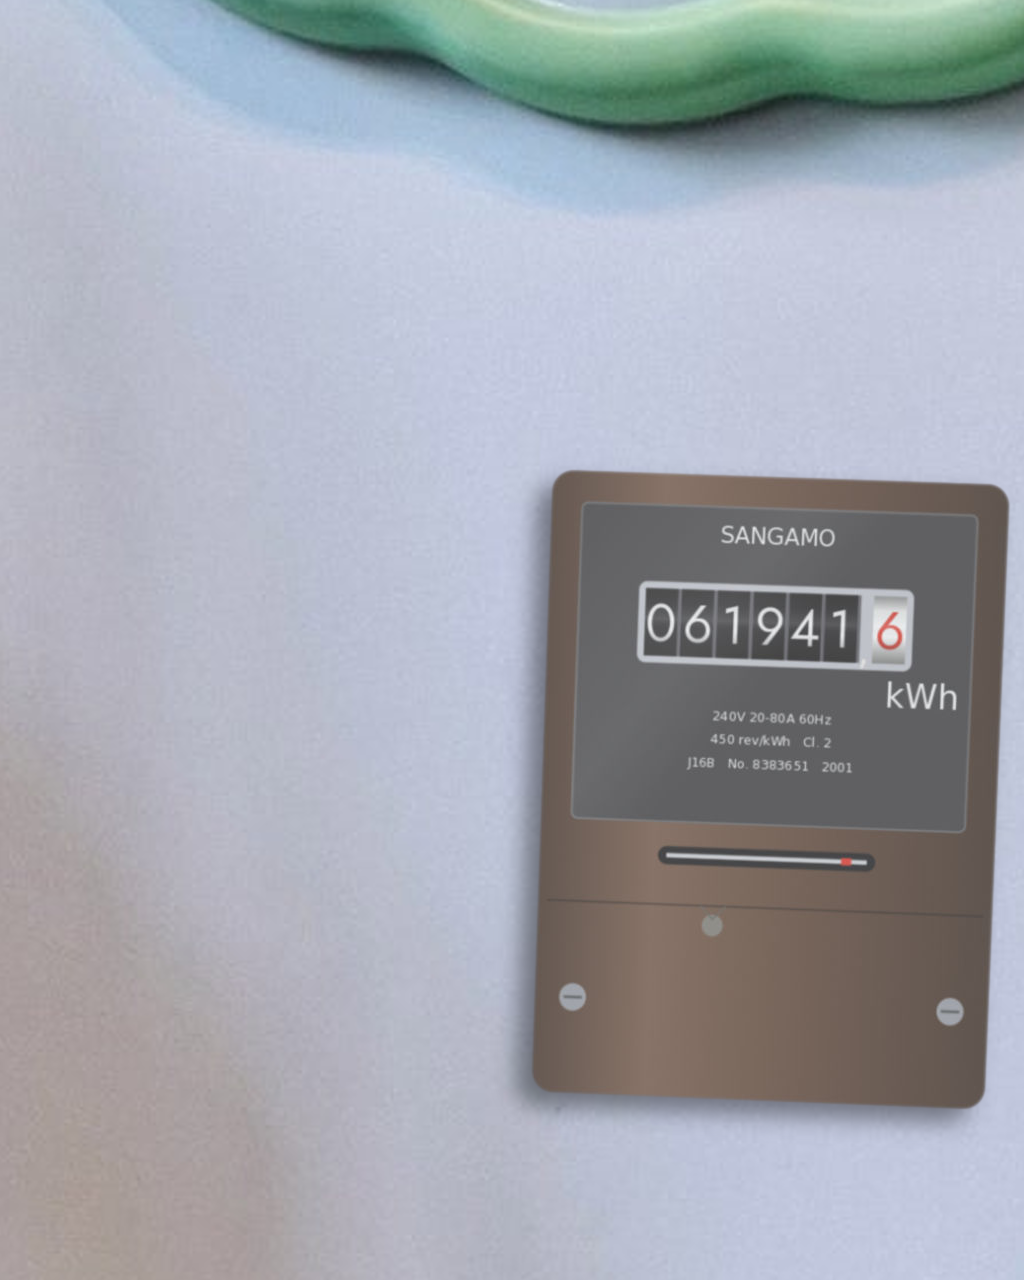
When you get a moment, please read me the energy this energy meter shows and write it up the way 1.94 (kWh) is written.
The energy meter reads 61941.6 (kWh)
